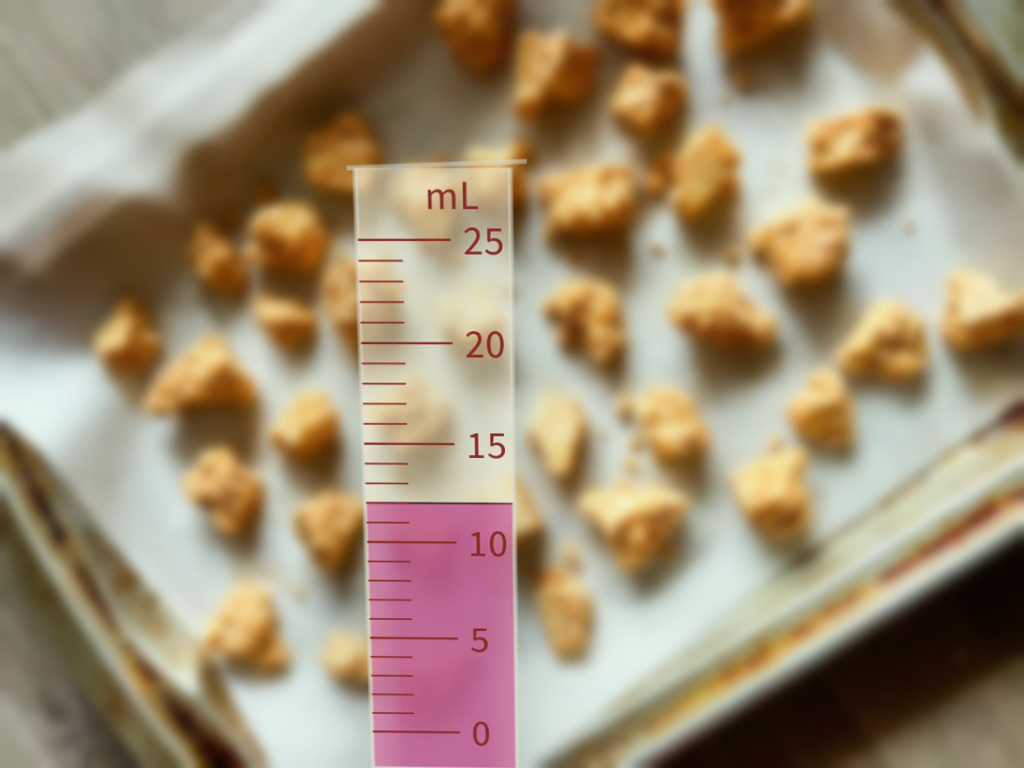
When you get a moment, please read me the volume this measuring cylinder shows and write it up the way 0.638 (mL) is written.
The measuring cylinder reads 12 (mL)
